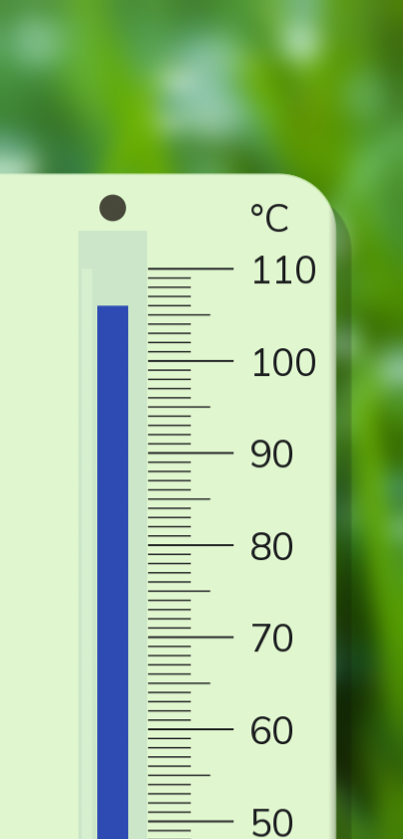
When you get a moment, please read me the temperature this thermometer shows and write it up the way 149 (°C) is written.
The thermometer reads 106 (°C)
